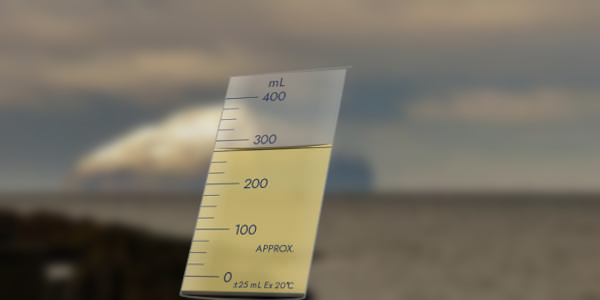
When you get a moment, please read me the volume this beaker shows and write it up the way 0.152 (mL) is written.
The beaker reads 275 (mL)
